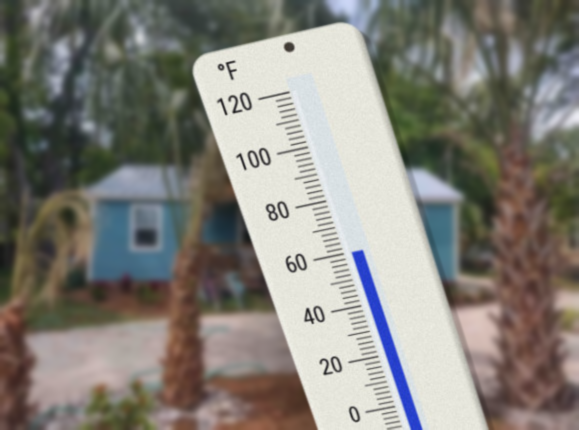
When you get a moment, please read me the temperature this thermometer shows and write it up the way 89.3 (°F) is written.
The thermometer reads 60 (°F)
